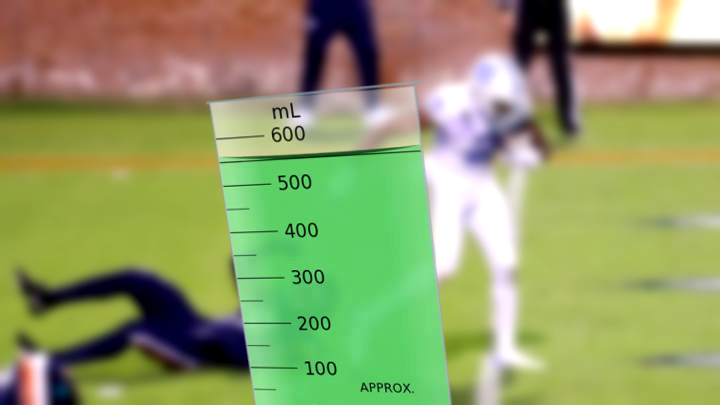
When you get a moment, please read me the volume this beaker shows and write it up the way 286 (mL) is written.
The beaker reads 550 (mL)
